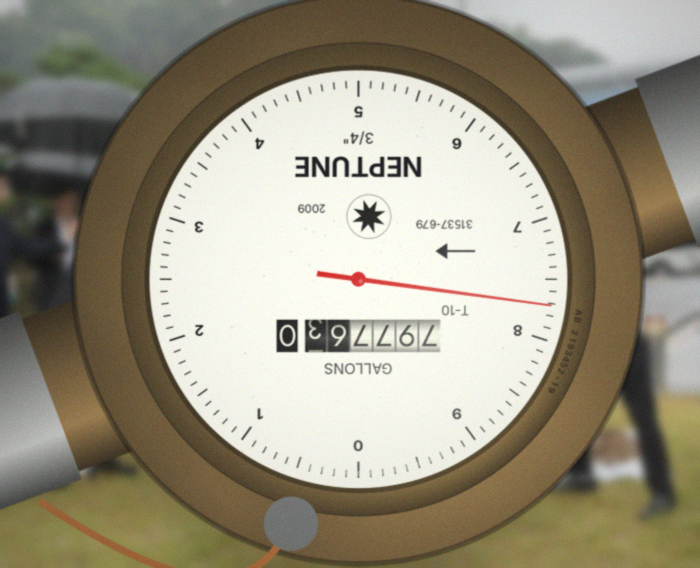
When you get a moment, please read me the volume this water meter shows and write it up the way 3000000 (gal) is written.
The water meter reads 7977627.7 (gal)
